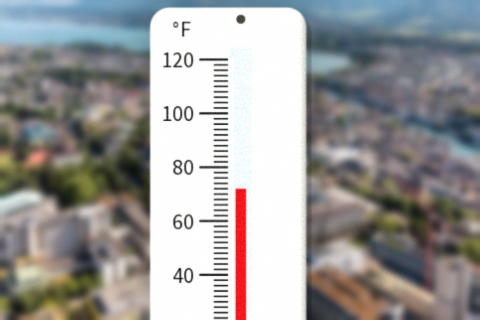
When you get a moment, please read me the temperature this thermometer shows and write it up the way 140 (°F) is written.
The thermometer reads 72 (°F)
